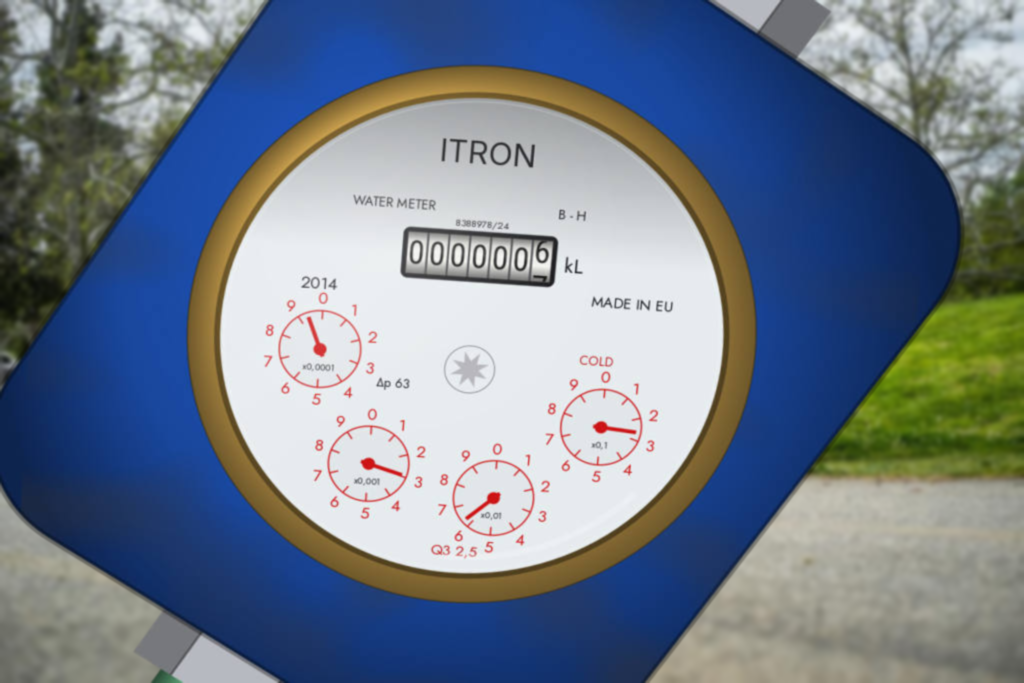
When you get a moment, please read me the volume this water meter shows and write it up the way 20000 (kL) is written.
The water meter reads 6.2629 (kL)
